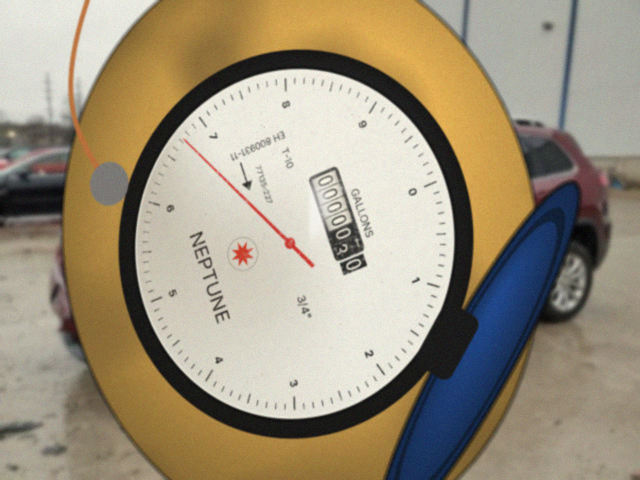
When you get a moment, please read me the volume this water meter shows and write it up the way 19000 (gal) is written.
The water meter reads 26.7 (gal)
